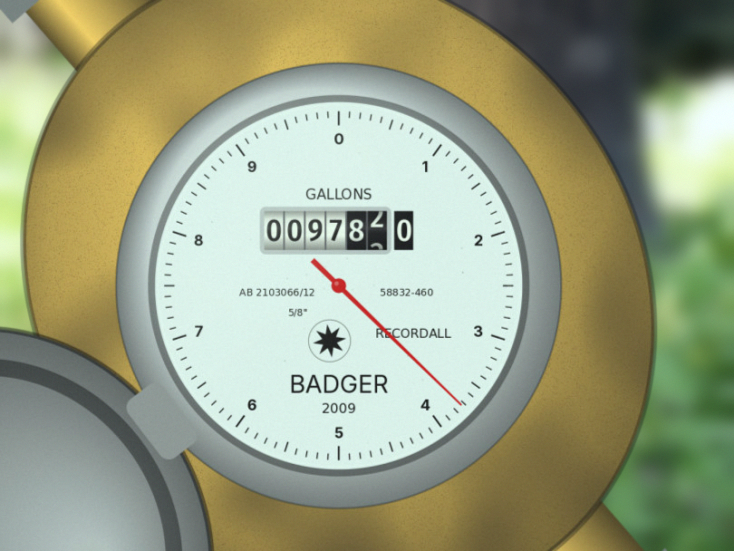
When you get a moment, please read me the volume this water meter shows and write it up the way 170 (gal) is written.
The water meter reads 97823.7 (gal)
